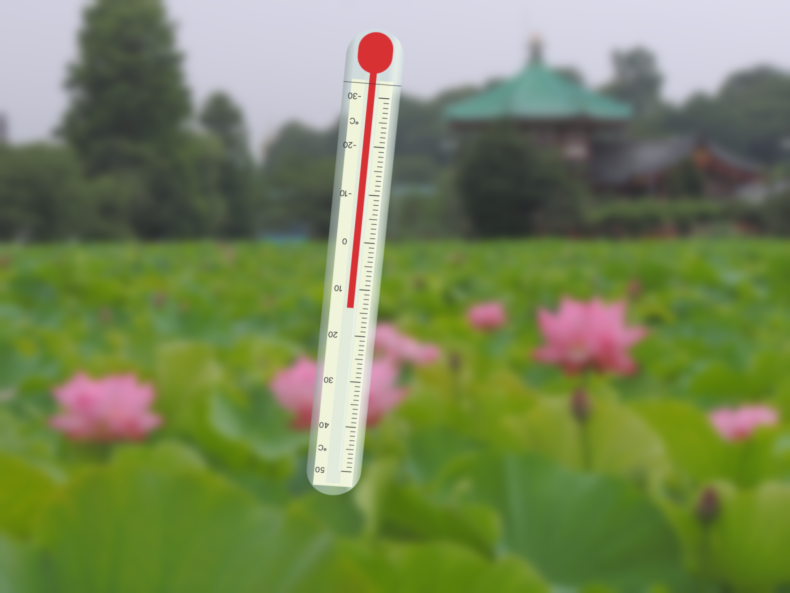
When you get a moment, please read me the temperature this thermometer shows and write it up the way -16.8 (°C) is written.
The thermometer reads 14 (°C)
